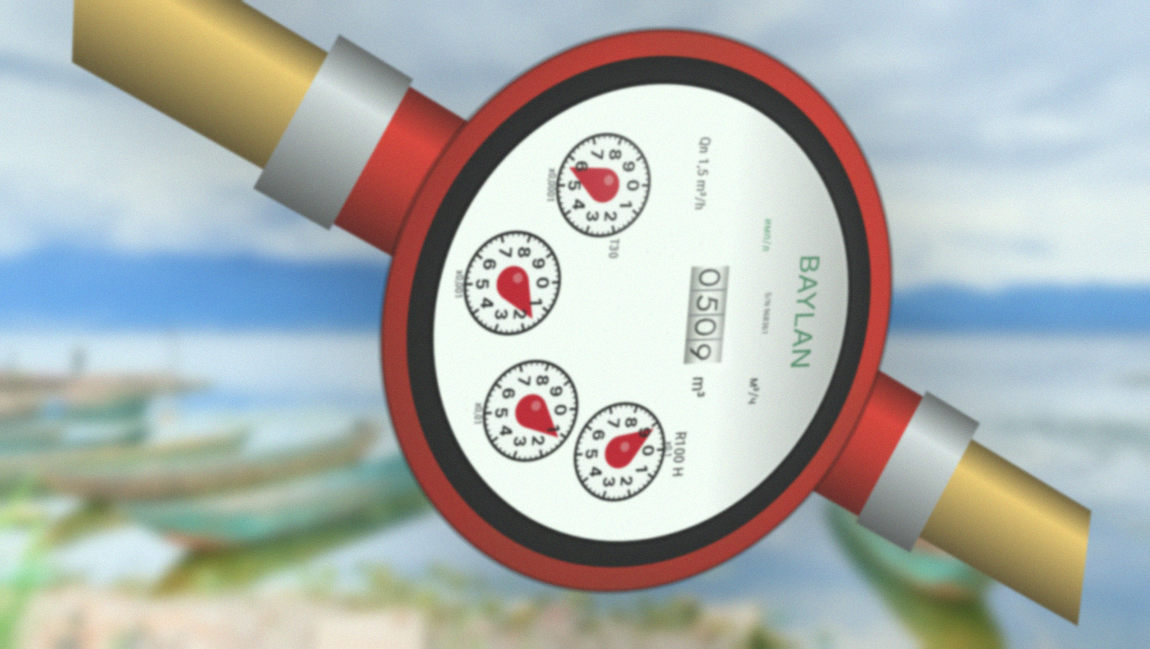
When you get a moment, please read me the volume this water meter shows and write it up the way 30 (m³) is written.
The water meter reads 508.9115 (m³)
